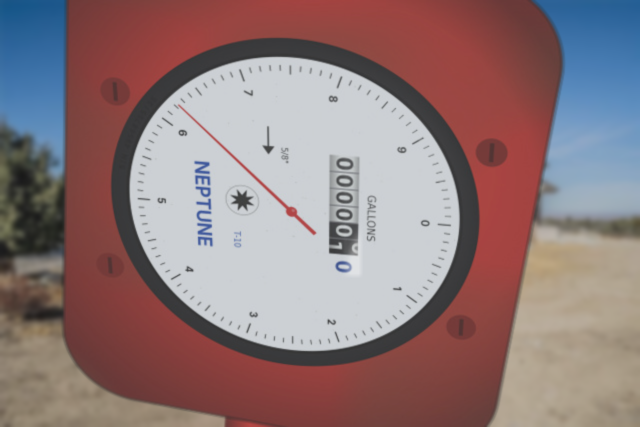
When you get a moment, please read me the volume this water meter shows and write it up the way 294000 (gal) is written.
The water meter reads 6.2 (gal)
